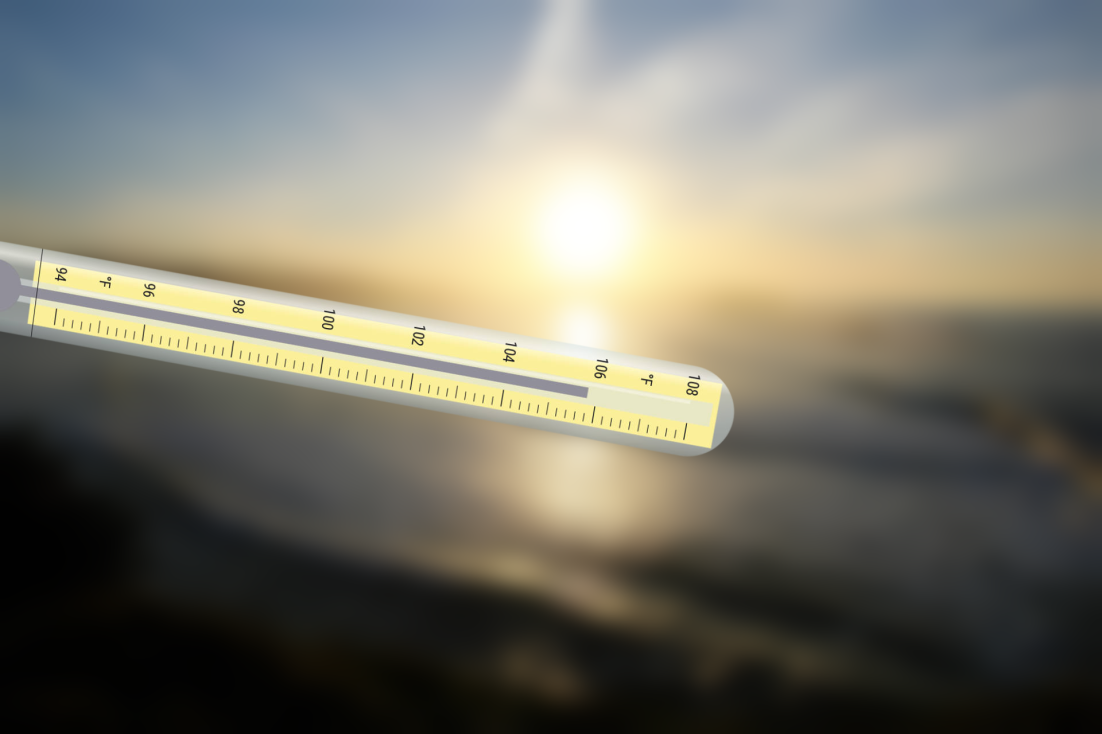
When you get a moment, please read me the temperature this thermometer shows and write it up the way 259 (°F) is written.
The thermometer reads 105.8 (°F)
